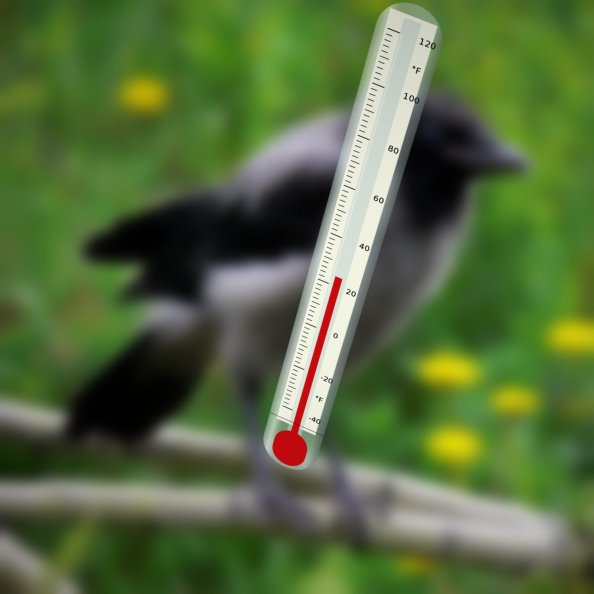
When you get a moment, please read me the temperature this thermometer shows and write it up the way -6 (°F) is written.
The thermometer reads 24 (°F)
